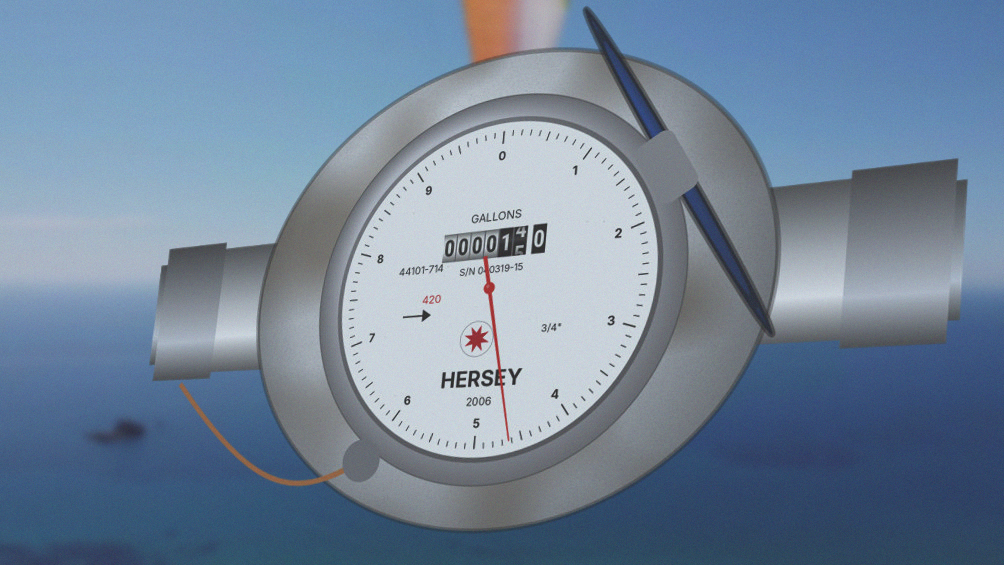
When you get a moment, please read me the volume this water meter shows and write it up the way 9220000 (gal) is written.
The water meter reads 144.6 (gal)
